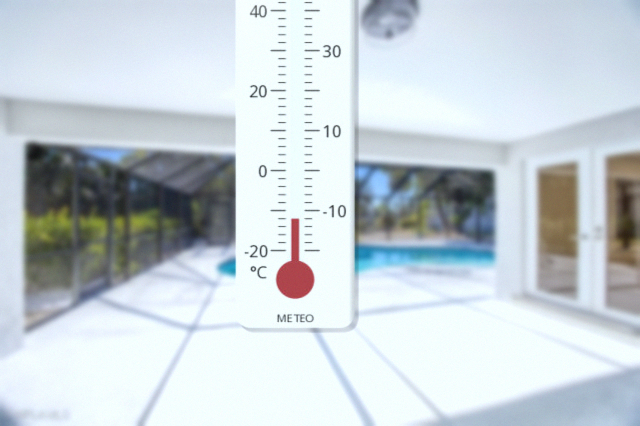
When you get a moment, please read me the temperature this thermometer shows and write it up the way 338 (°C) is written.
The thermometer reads -12 (°C)
